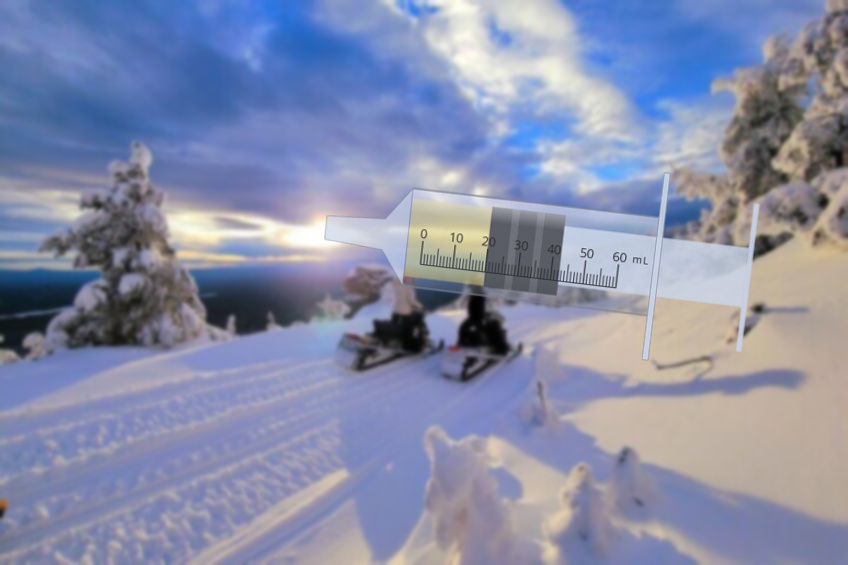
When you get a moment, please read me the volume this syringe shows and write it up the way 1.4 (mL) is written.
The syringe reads 20 (mL)
